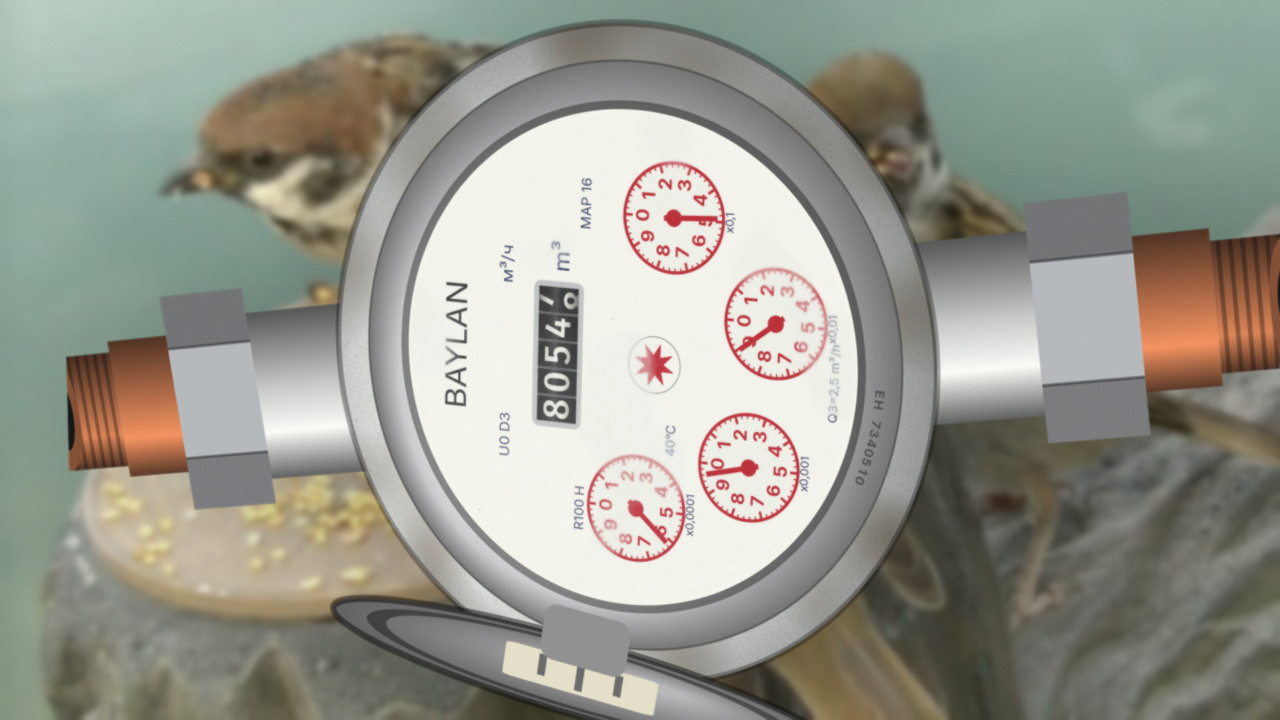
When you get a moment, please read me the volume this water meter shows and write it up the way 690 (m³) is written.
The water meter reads 80547.4896 (m³)
